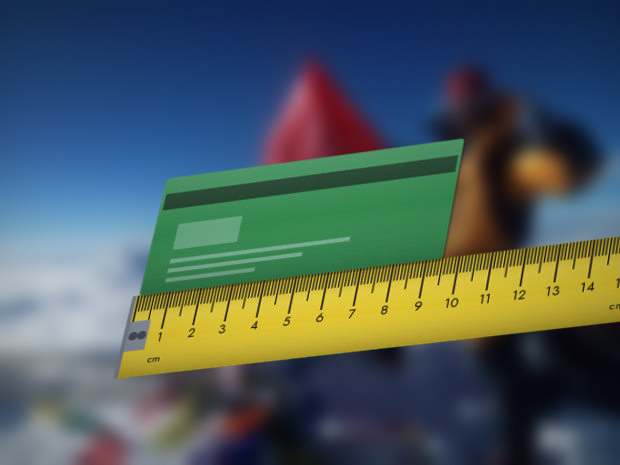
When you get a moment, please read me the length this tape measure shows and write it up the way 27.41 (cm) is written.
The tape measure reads 9.5 (cm)
